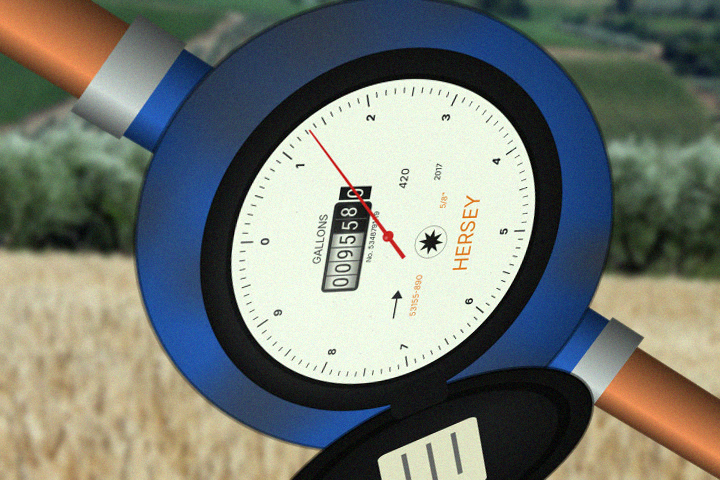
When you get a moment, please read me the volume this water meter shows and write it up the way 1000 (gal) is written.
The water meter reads 95581.3 (gal)
